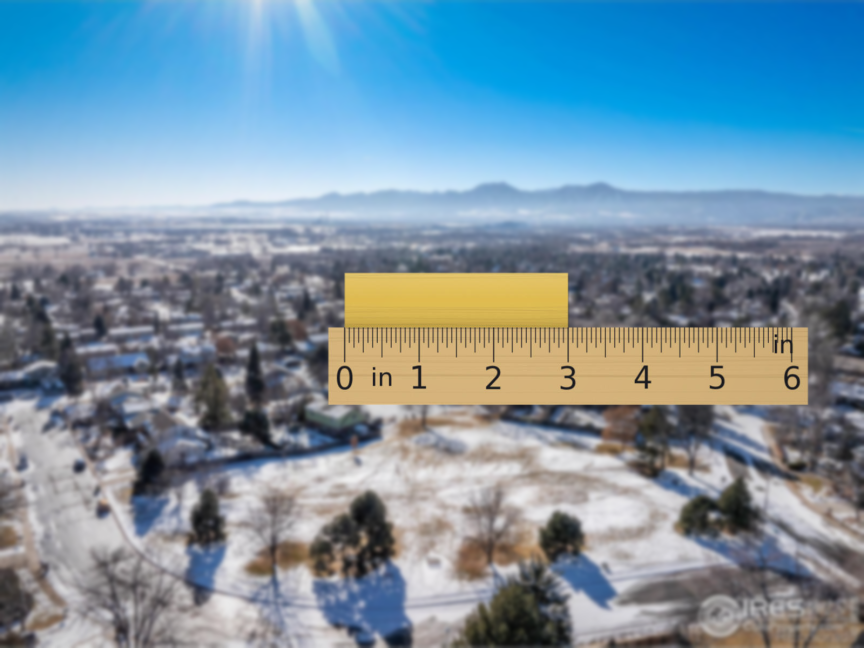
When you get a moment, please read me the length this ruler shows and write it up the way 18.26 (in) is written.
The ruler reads 3 (in)
